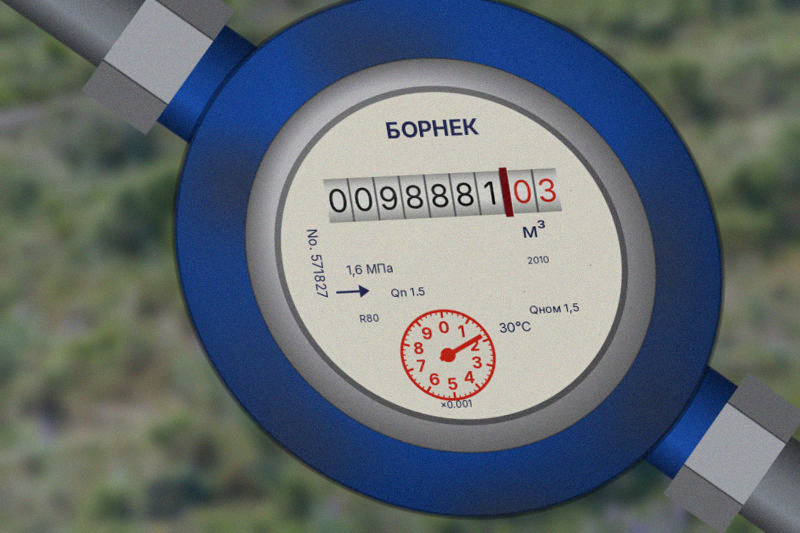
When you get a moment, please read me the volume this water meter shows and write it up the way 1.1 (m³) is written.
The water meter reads 98881.031 (m³)
